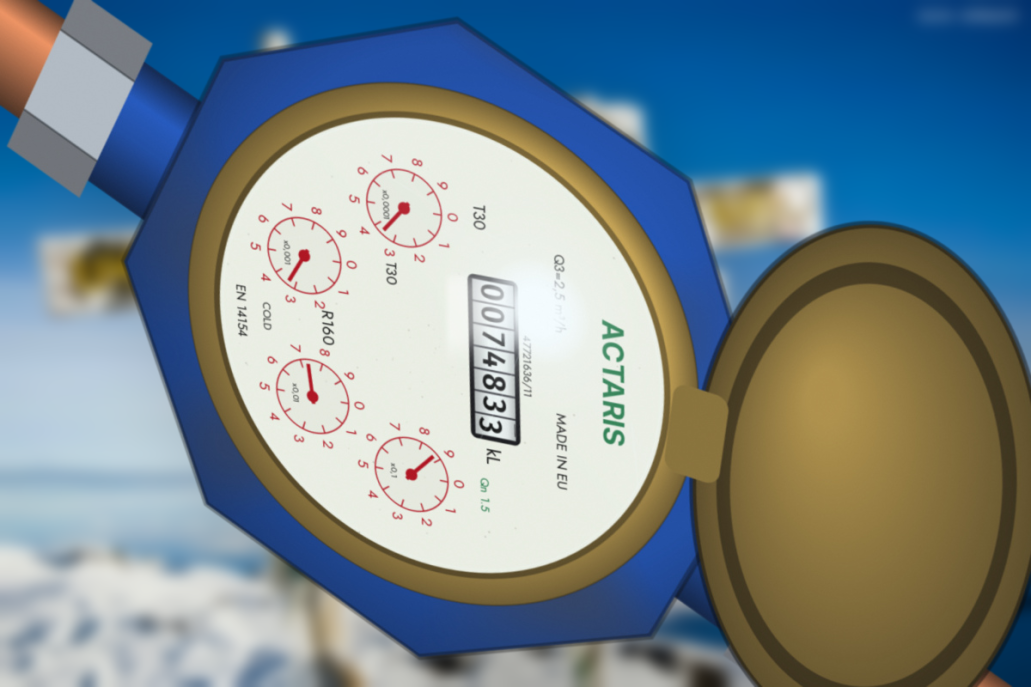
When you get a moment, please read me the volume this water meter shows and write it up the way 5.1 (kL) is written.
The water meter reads 74832.8733 (kL)
